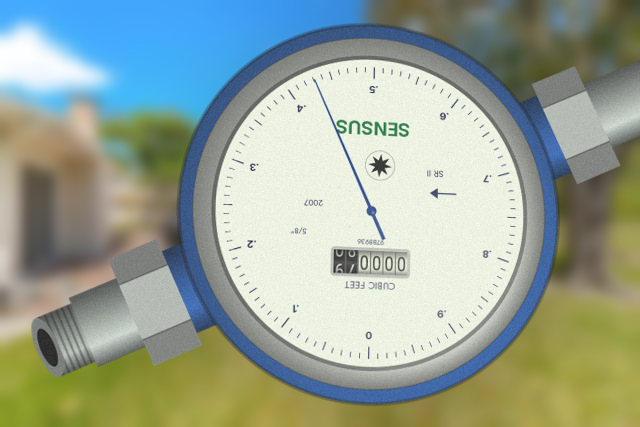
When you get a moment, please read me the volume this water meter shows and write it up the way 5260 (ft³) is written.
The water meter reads 79.43 (ft³)
